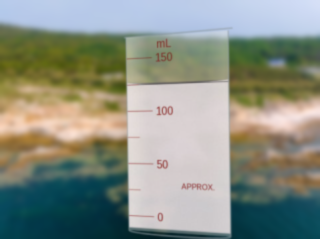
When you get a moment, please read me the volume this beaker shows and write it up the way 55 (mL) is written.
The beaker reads 125 (mL)
